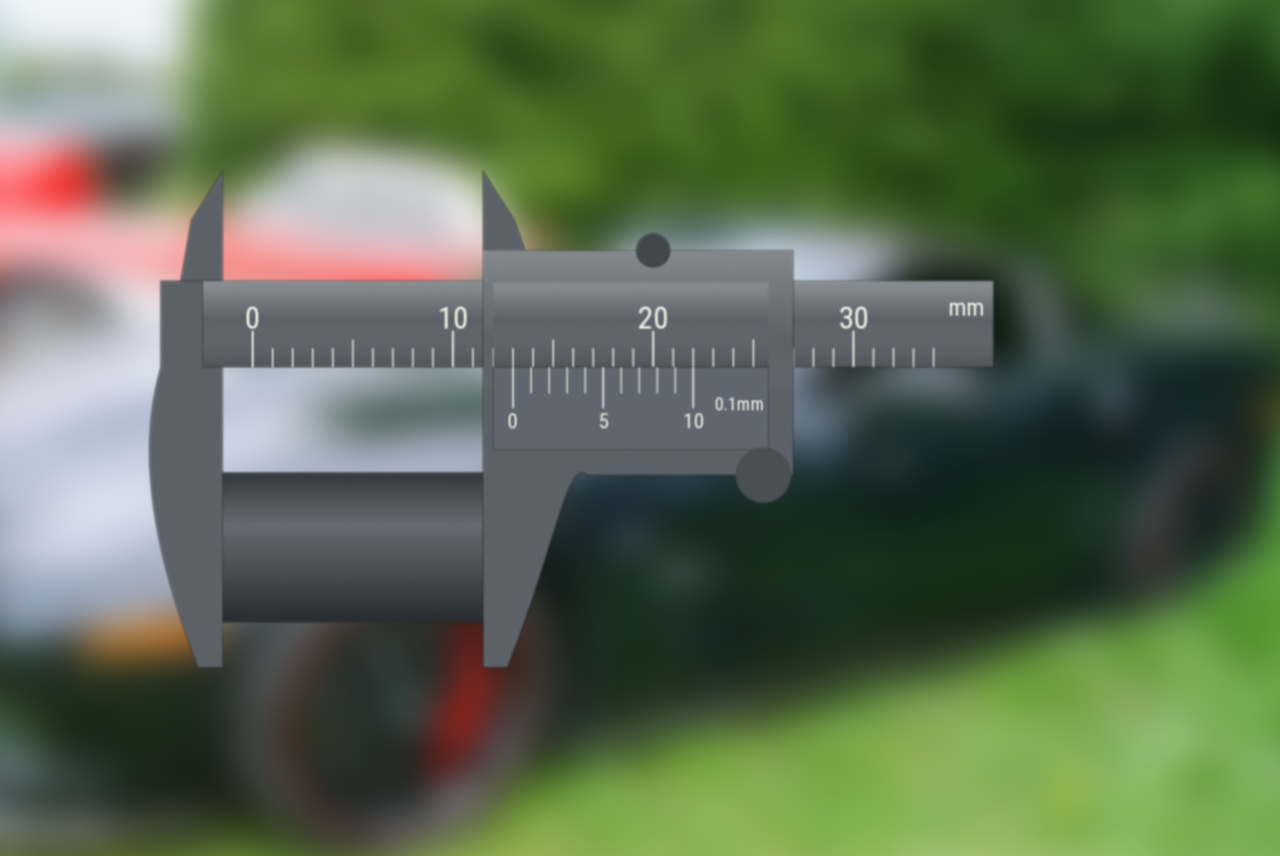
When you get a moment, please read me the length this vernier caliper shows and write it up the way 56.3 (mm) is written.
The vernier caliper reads 13.0 (mm)
